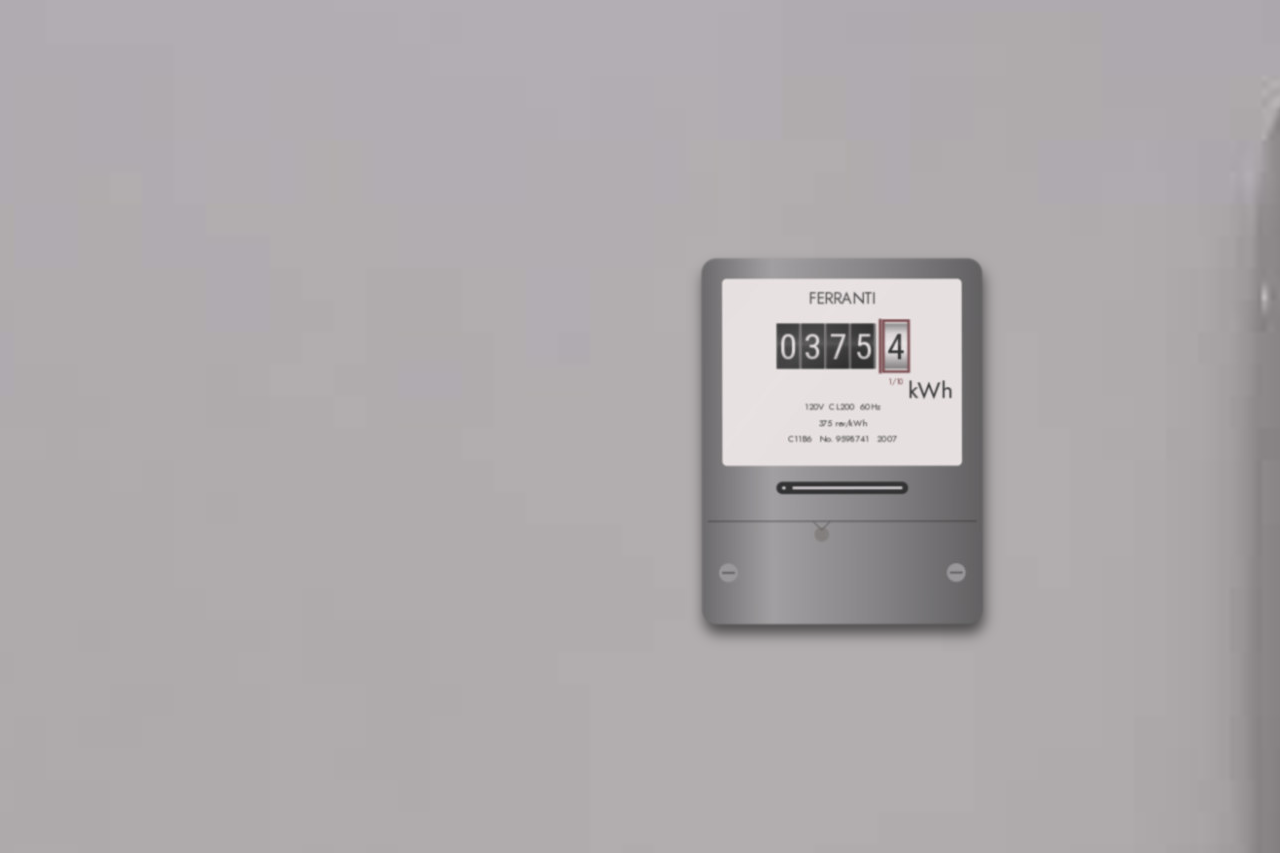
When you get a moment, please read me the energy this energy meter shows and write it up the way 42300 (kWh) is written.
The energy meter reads 375.4 (kWh)
